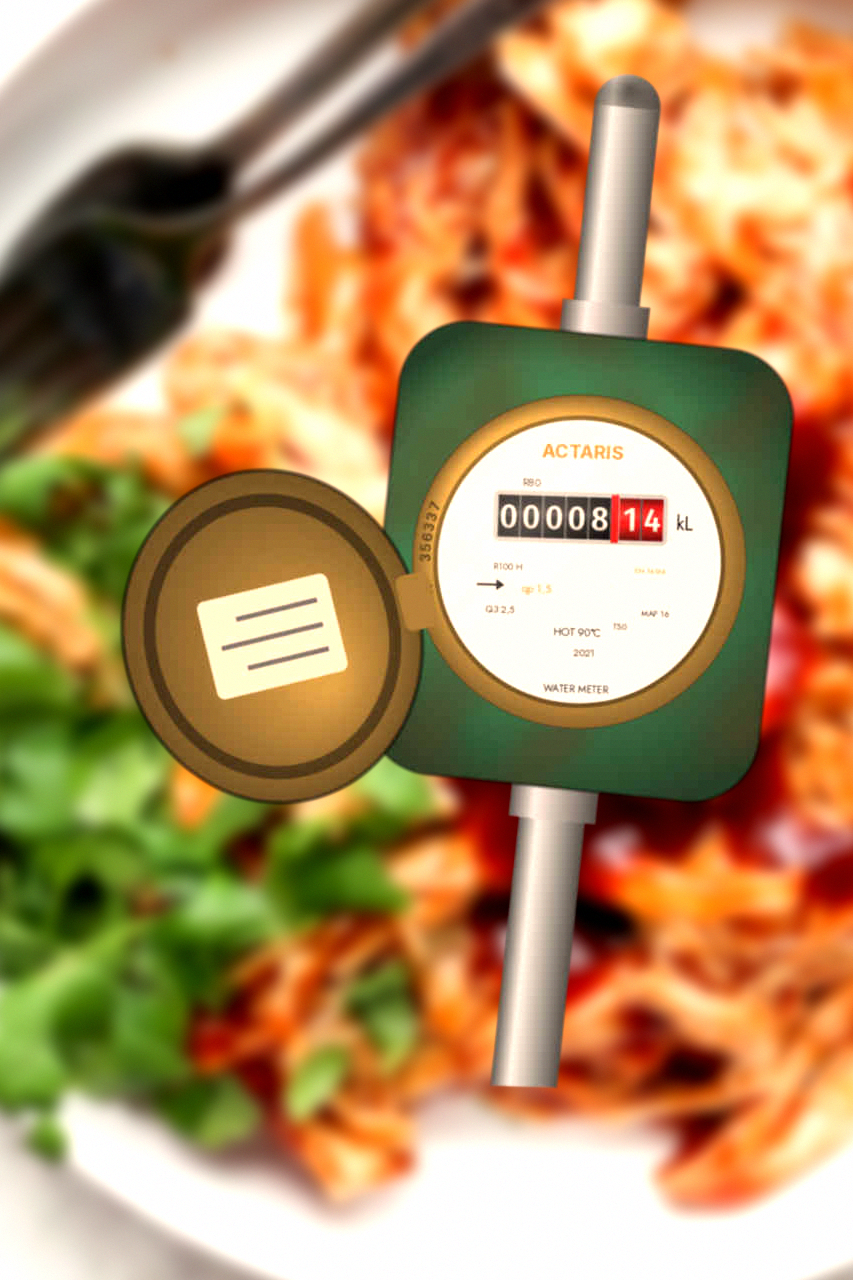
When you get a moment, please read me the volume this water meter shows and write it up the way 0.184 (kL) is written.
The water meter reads 8.14 (kL)
